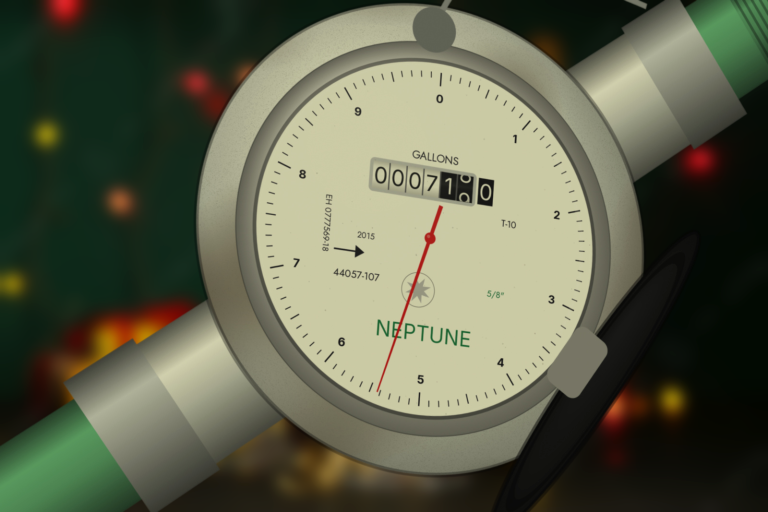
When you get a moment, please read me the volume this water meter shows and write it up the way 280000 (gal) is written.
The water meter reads 7185.4 (gal)
